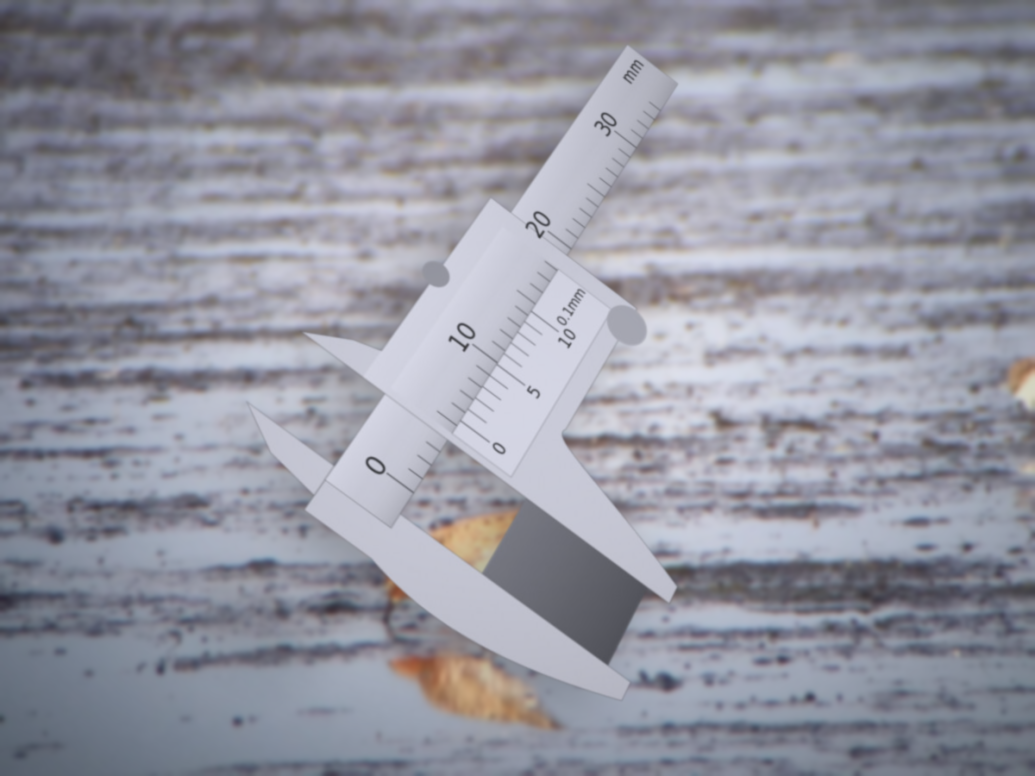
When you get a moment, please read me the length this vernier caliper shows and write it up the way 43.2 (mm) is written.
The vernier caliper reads 5.4 (mm)
